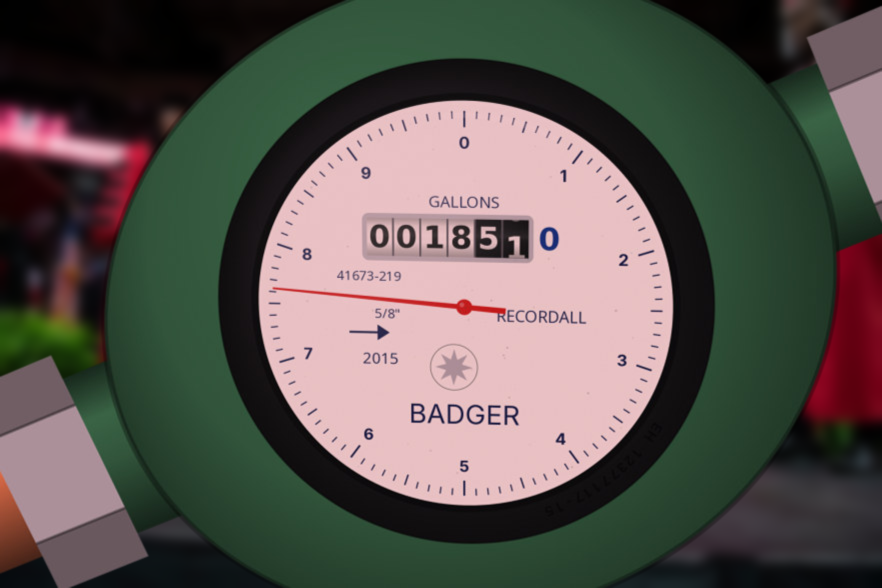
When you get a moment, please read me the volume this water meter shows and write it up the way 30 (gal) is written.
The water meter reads 18507.6 (gal)
